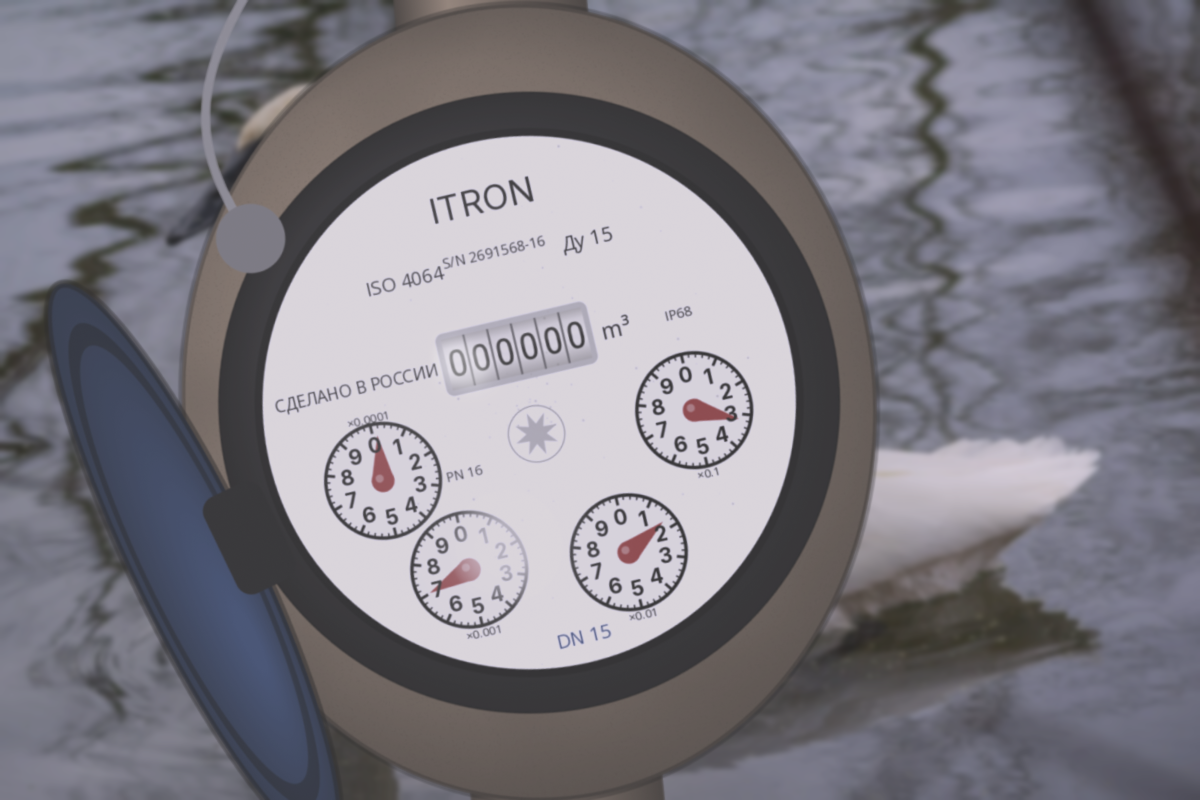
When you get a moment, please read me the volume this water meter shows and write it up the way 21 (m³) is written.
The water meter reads 0.3170 (m³)
